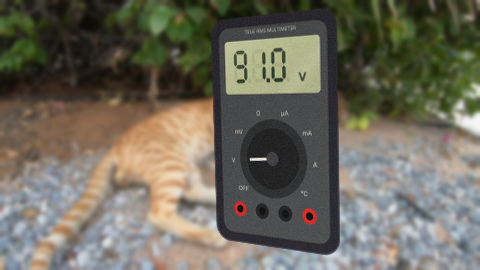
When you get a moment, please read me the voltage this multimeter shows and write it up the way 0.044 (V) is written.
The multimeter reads 91.0 (V)
